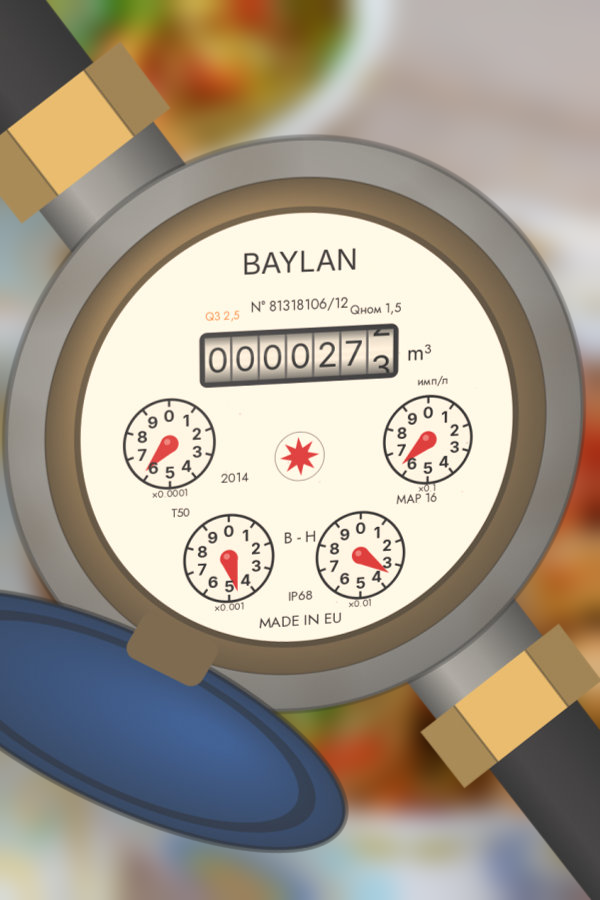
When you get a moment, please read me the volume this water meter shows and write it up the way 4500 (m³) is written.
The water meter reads 272.6346 (m³)
